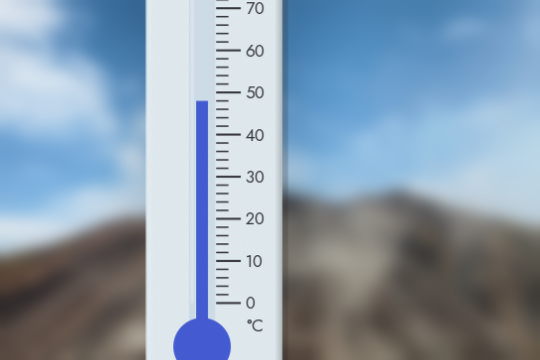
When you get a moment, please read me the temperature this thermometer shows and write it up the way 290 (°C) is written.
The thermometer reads 48 (°C)
